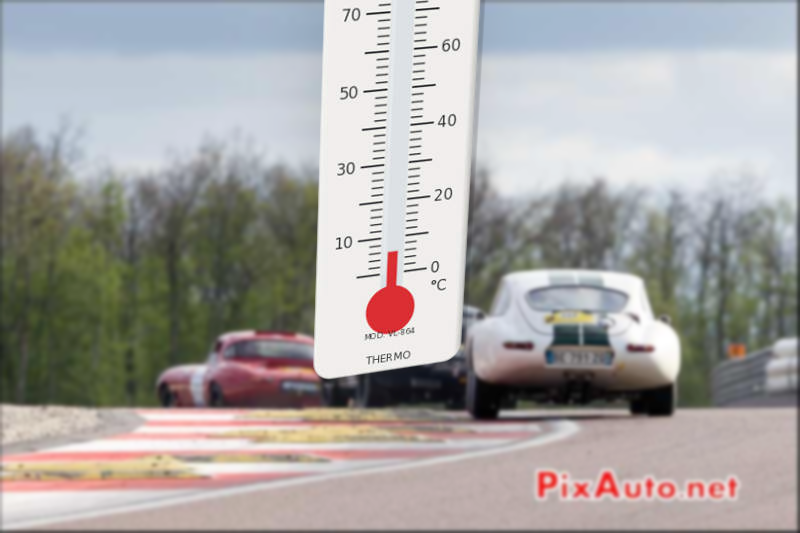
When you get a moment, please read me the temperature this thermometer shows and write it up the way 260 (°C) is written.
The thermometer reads 6 (°C)
